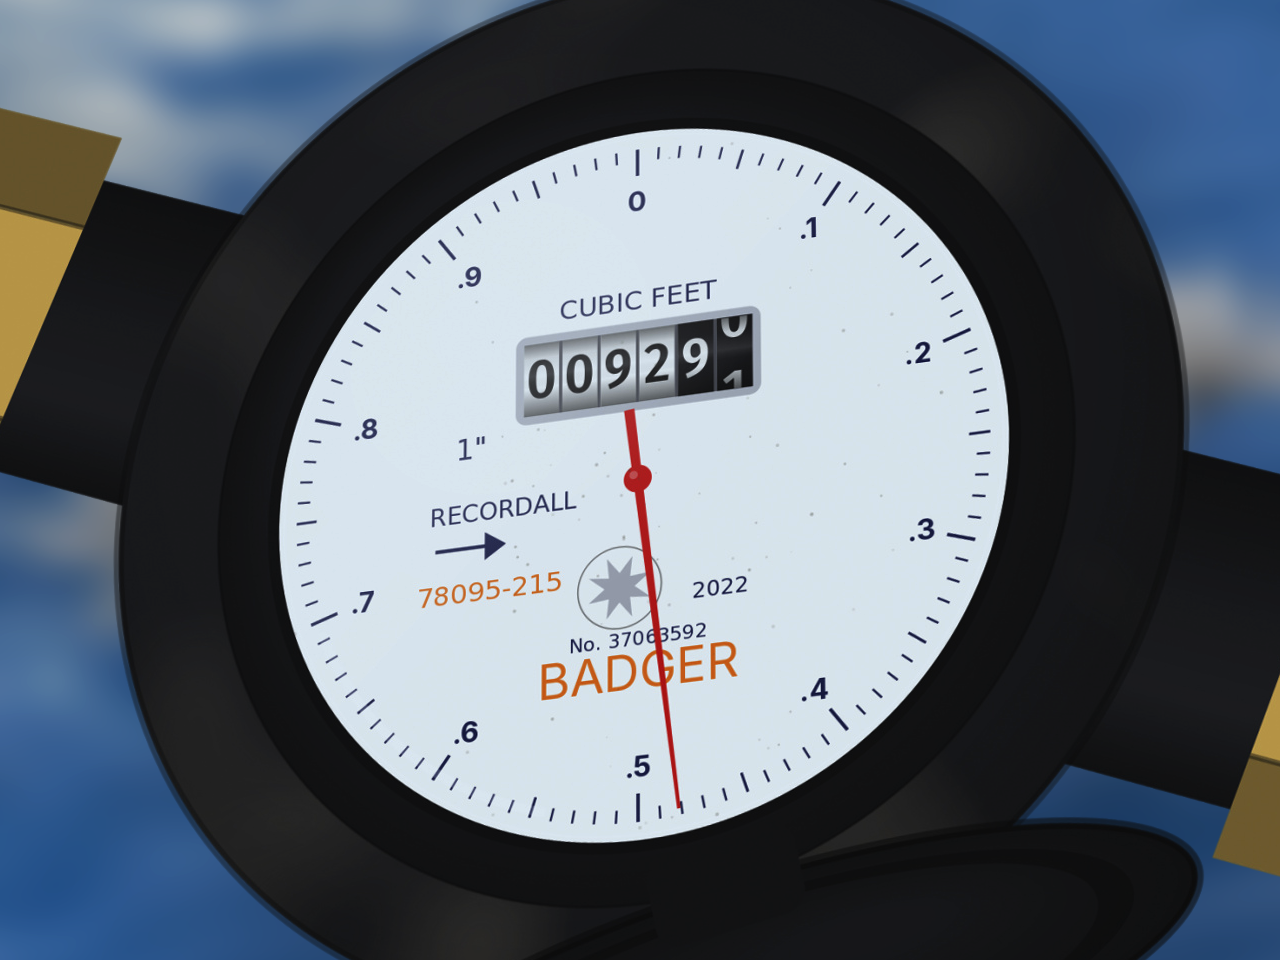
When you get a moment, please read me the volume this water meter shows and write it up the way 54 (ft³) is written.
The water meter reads 9290.48 (ft³)
